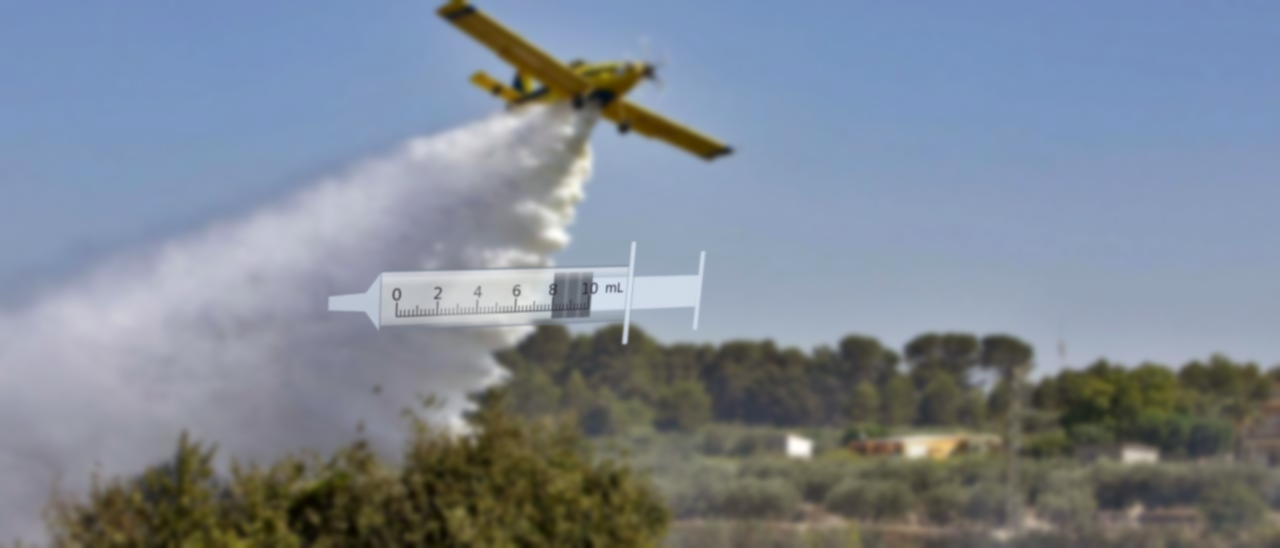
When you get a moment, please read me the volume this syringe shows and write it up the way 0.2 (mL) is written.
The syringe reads 8 (mL)
